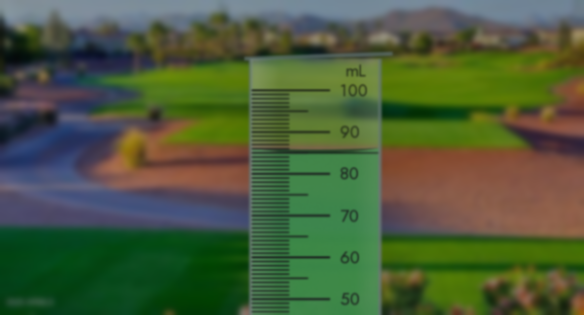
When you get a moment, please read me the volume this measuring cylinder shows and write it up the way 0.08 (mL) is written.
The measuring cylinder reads 85 (mL)
